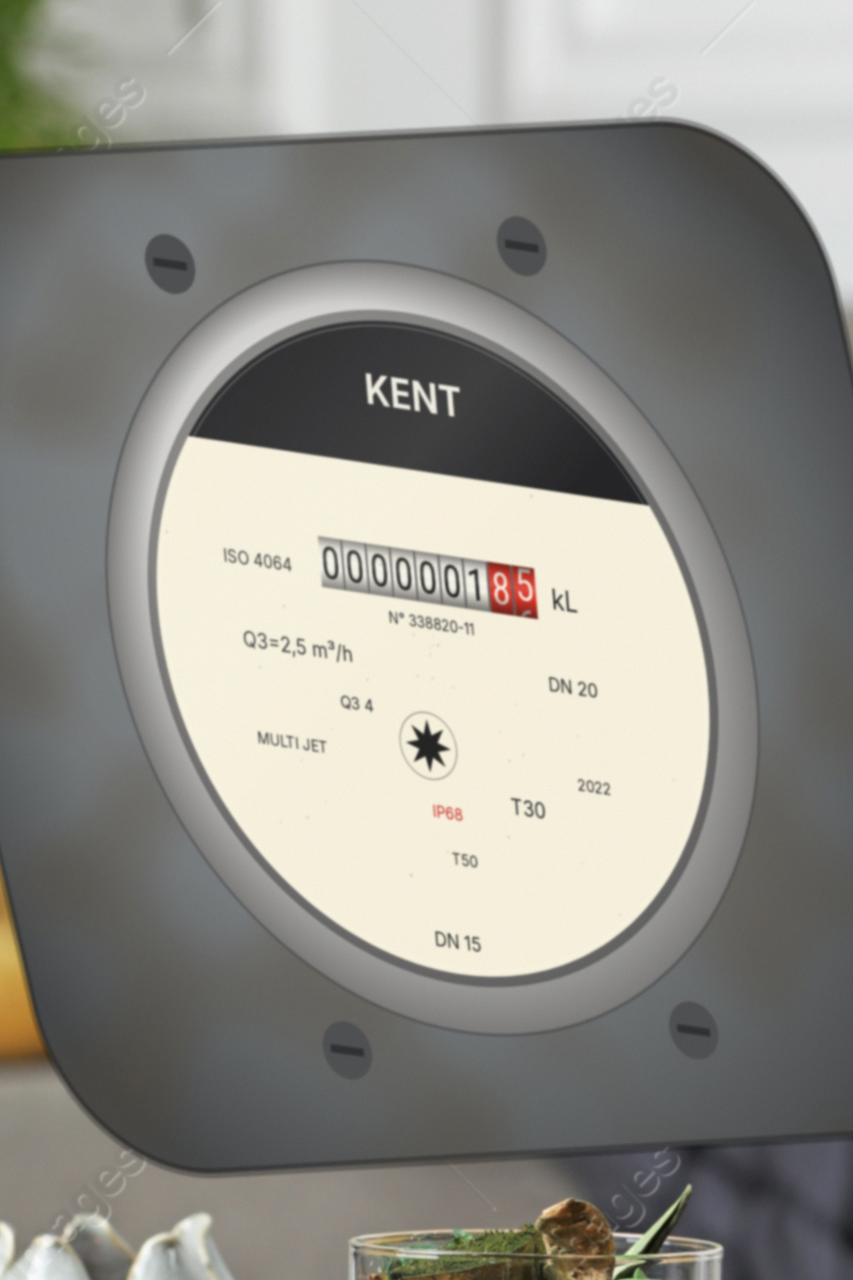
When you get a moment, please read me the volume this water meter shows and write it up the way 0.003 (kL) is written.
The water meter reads 1.85 (kL)
